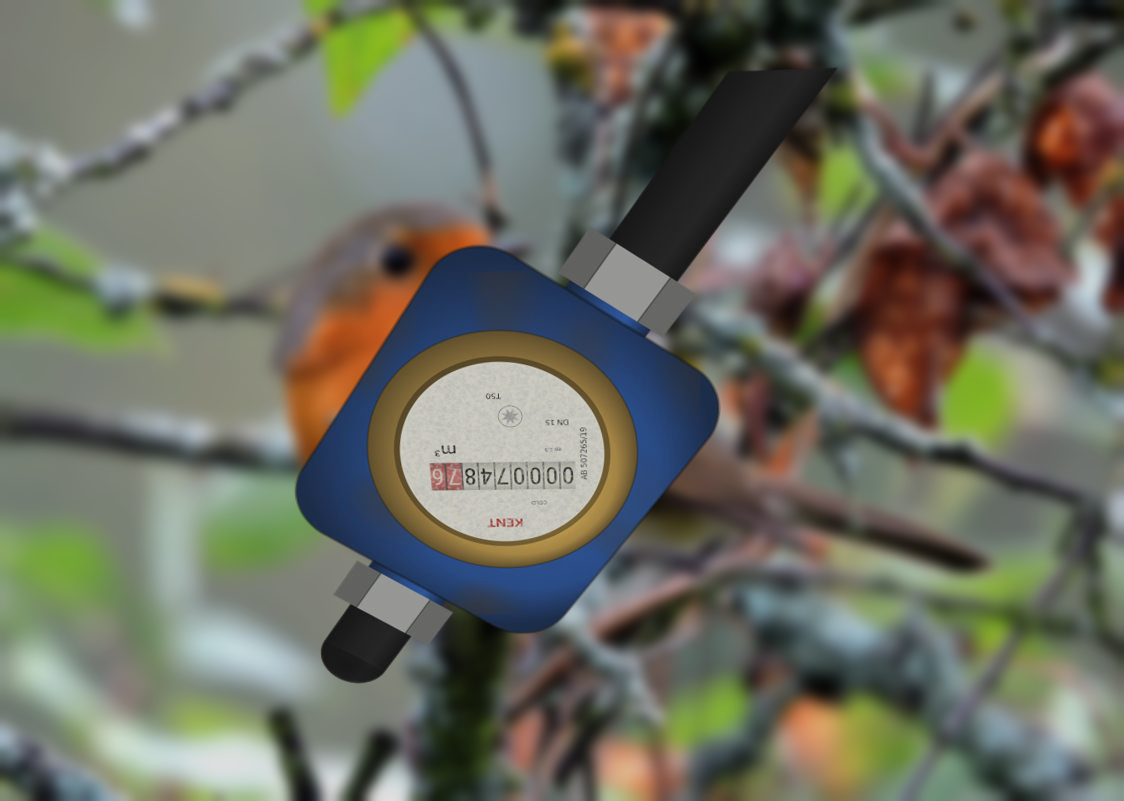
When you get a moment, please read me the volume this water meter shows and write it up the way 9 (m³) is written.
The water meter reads 748.76 (m³)
